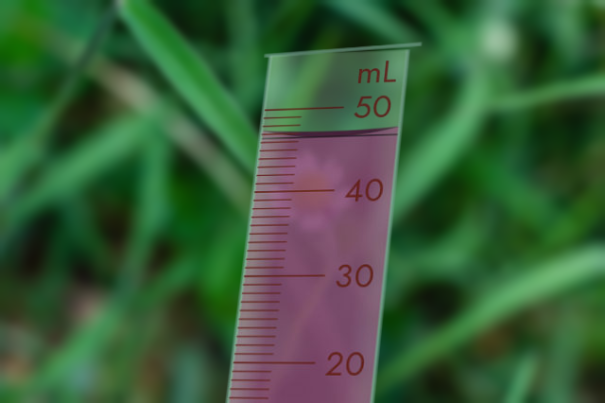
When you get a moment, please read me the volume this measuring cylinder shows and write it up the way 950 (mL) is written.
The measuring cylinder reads 46.5 (mL)
